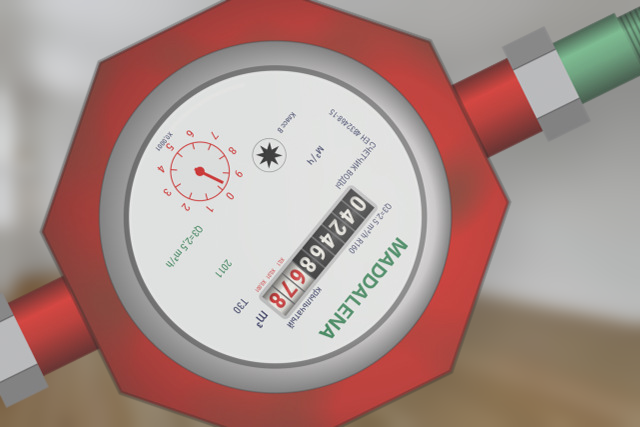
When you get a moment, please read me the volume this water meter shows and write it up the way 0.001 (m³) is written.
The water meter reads 42468.6779 (m³)
